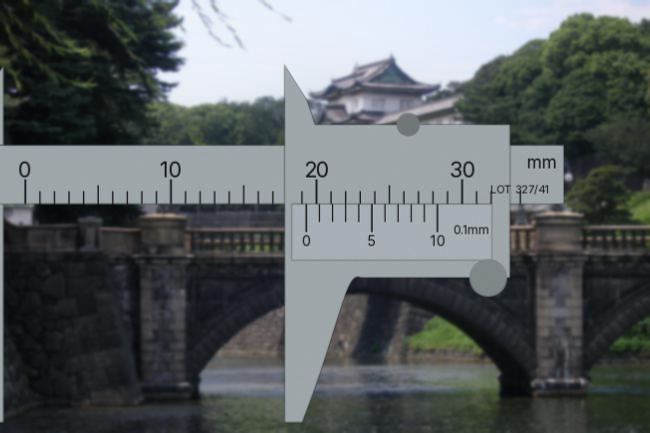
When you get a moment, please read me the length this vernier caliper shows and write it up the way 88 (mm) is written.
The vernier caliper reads 19.3 (mm)
